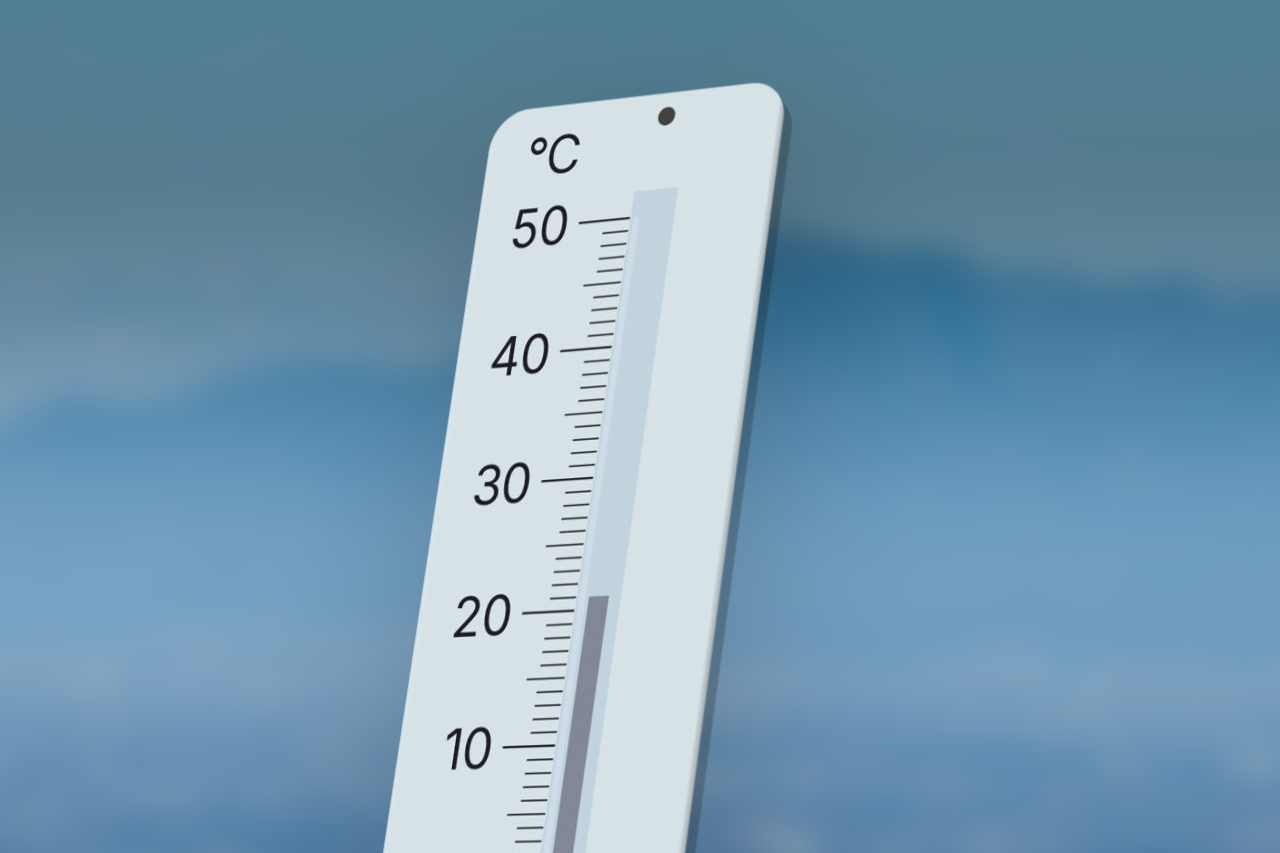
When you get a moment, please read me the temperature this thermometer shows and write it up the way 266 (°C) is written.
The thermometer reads 21 (°C)
